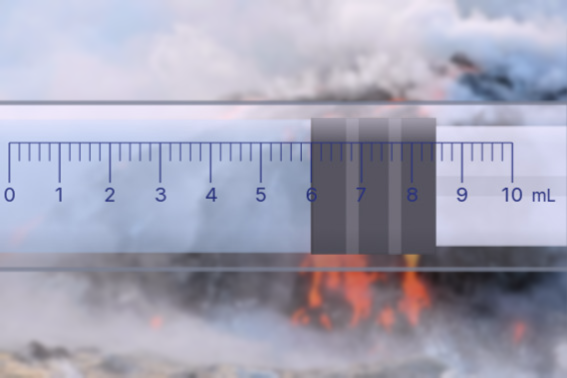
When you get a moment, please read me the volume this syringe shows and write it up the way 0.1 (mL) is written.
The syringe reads 6 (mL)
